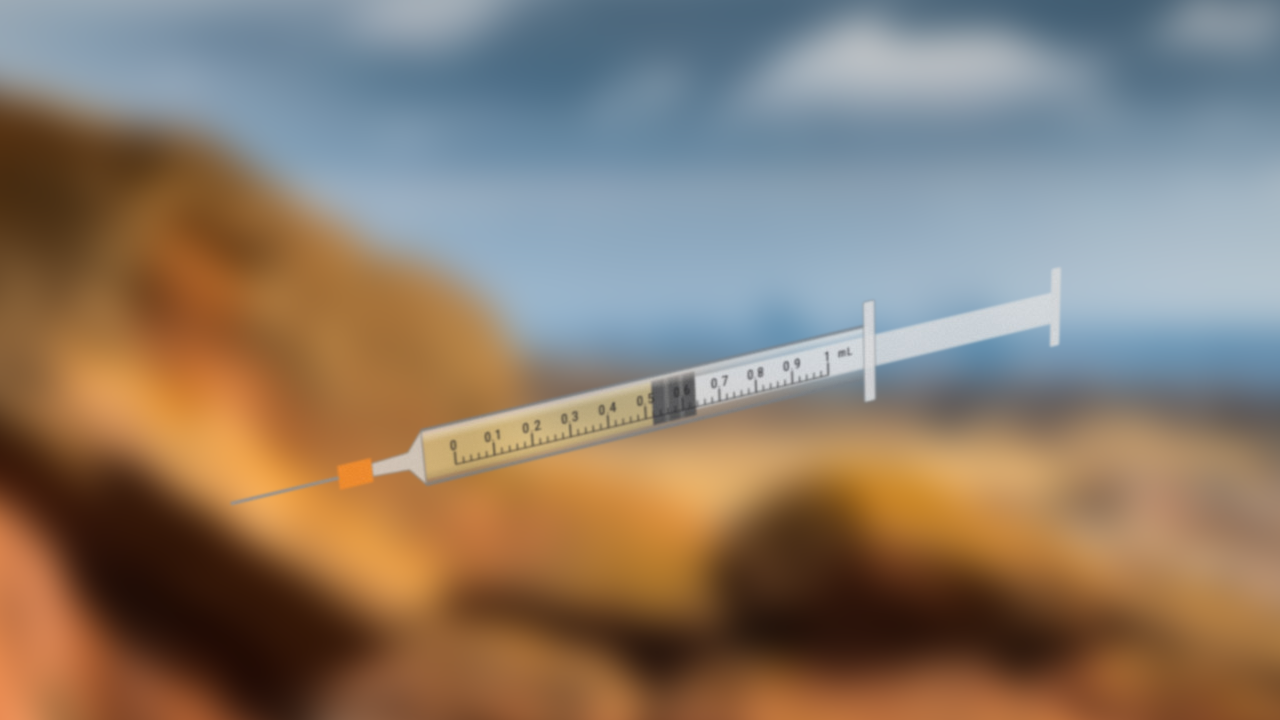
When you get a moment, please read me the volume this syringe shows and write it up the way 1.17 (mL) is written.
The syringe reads 0.52 (mL)
